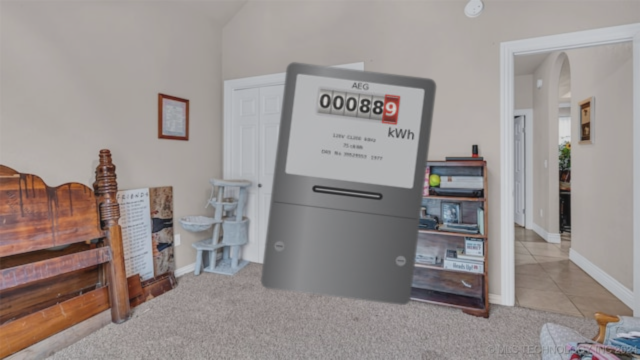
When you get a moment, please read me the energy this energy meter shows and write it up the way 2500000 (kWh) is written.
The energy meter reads 88.9 (kWh)
